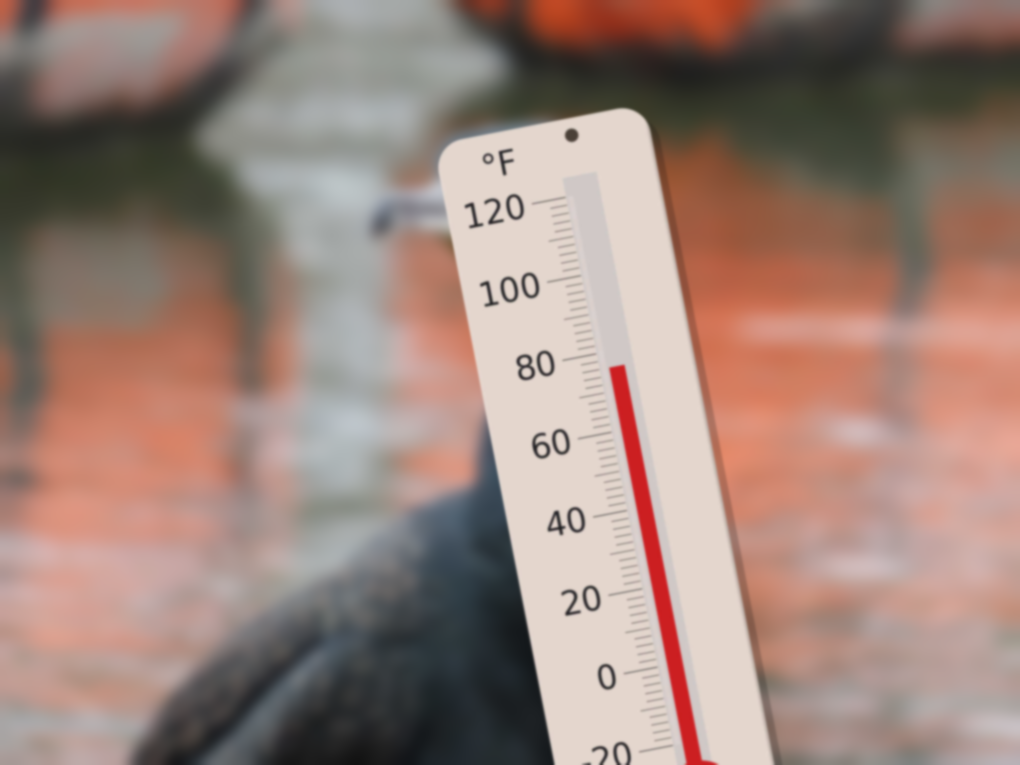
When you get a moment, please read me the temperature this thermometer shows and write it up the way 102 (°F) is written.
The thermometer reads 76 (°F)
